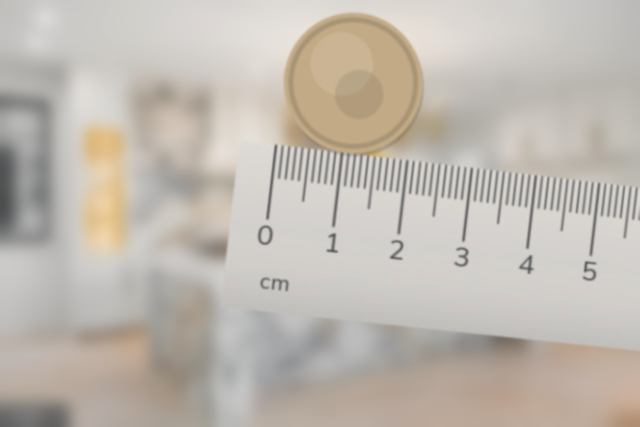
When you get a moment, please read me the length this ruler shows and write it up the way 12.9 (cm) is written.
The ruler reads 2.1 (cm)
